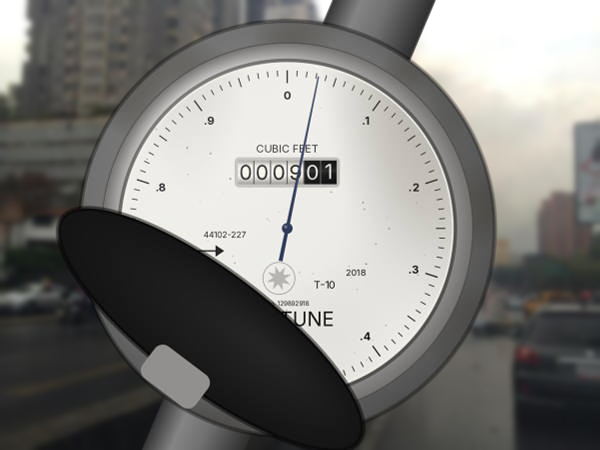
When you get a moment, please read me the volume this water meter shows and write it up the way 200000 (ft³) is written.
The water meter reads 901.03 (ft³)
